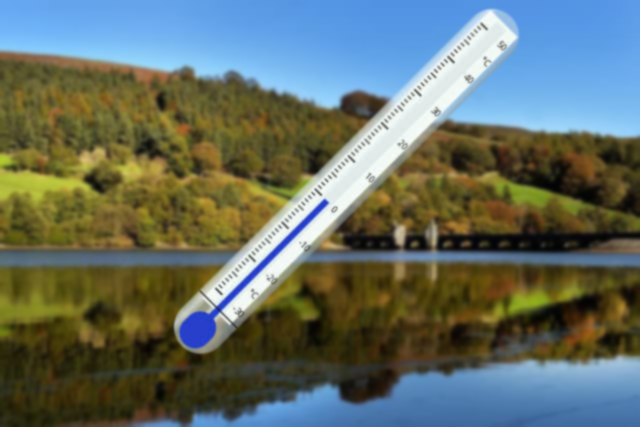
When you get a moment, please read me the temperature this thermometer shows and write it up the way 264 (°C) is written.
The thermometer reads 0 (°C)
